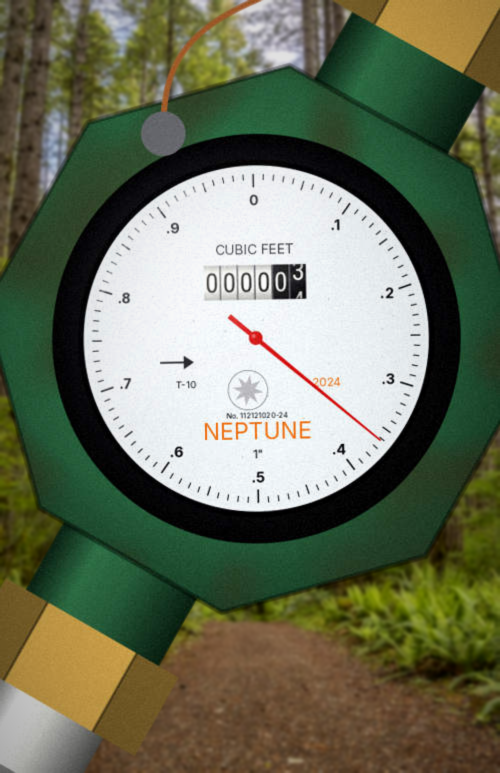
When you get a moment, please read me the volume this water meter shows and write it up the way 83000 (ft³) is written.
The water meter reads 3.36 (ft³)
